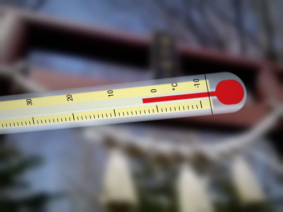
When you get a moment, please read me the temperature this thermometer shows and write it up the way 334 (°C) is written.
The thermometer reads 3 (°C)
